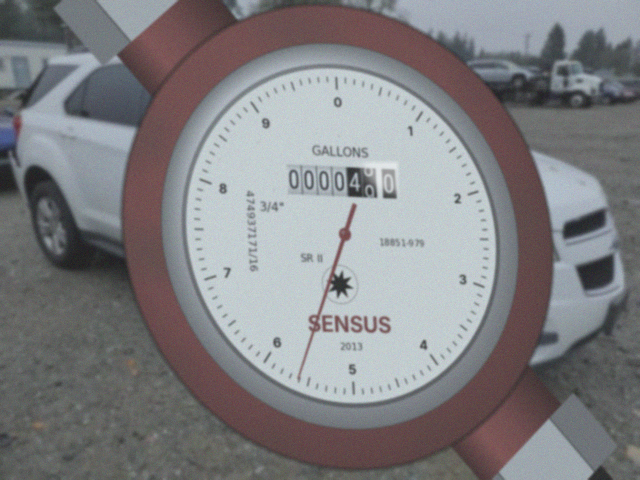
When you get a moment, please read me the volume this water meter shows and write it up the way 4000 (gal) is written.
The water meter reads 485.6 (gal)
